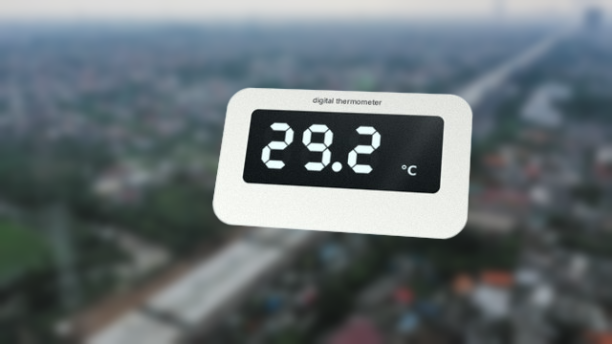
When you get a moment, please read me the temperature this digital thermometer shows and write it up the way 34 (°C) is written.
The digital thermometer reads 29.2 (°C)
